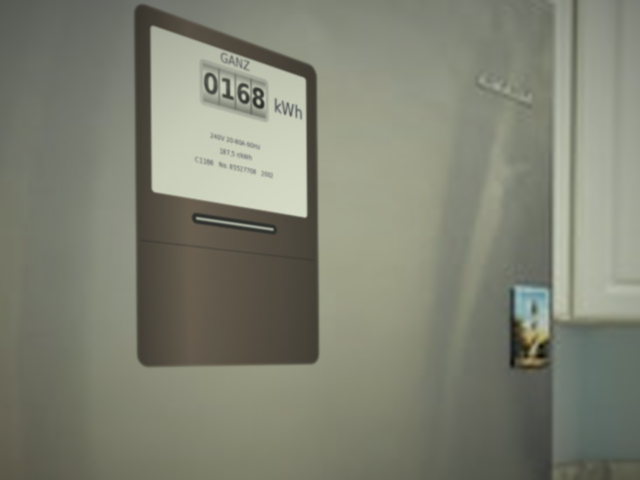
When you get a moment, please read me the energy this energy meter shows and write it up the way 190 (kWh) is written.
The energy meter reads 168 (kWh)
